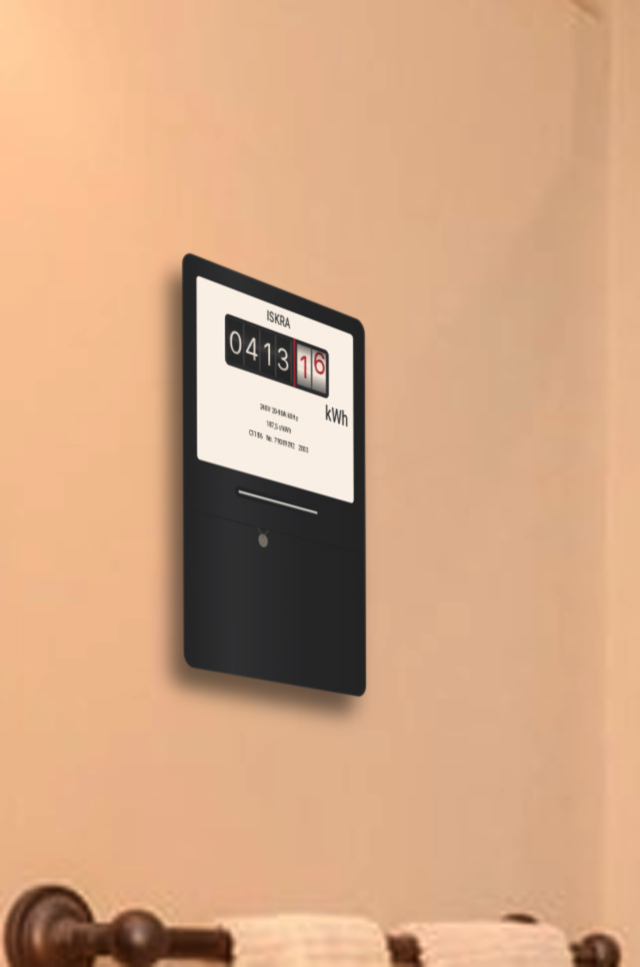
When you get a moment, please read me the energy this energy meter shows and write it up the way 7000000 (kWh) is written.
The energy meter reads 413.16 (kWh)
